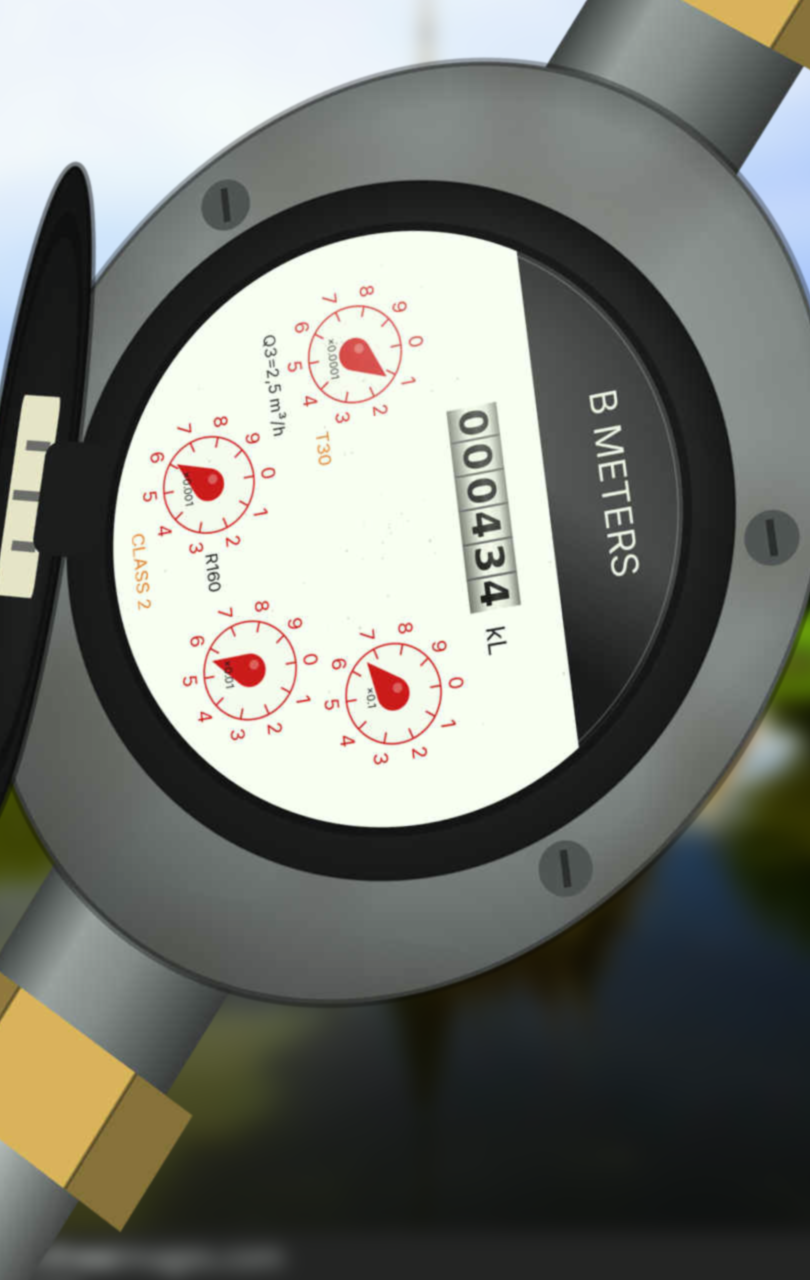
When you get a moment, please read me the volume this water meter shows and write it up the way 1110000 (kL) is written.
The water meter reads 434.6561 (kL)
